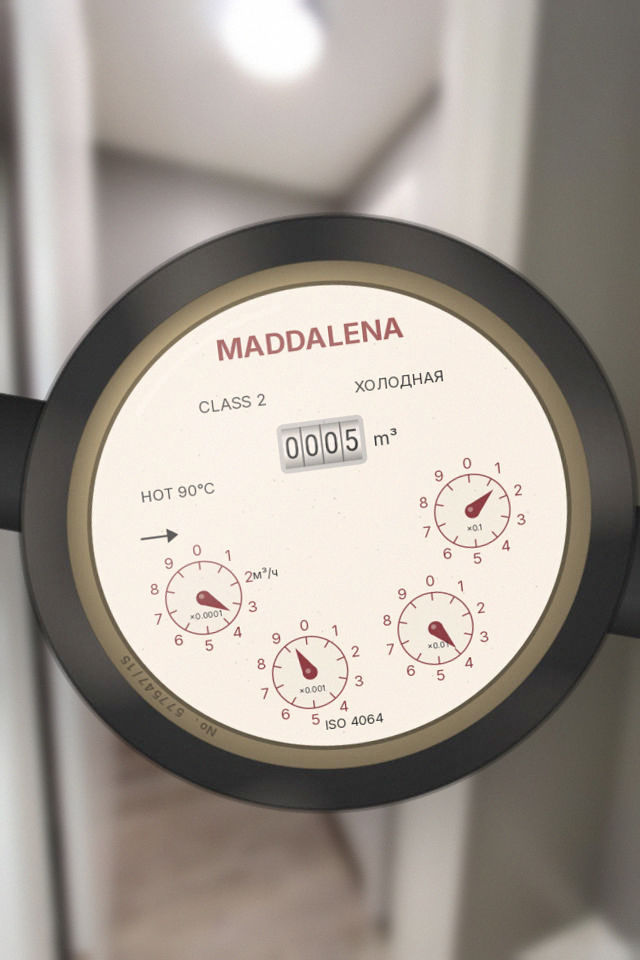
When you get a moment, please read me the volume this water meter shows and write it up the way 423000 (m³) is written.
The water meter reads 5.1393 (m³)
